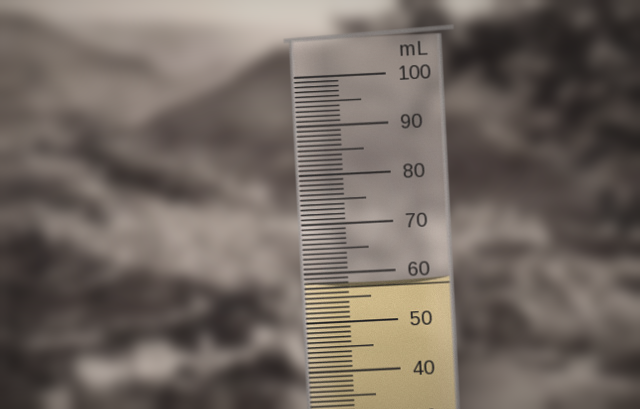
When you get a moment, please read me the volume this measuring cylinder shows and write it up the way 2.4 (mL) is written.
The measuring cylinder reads 57 (mL)
